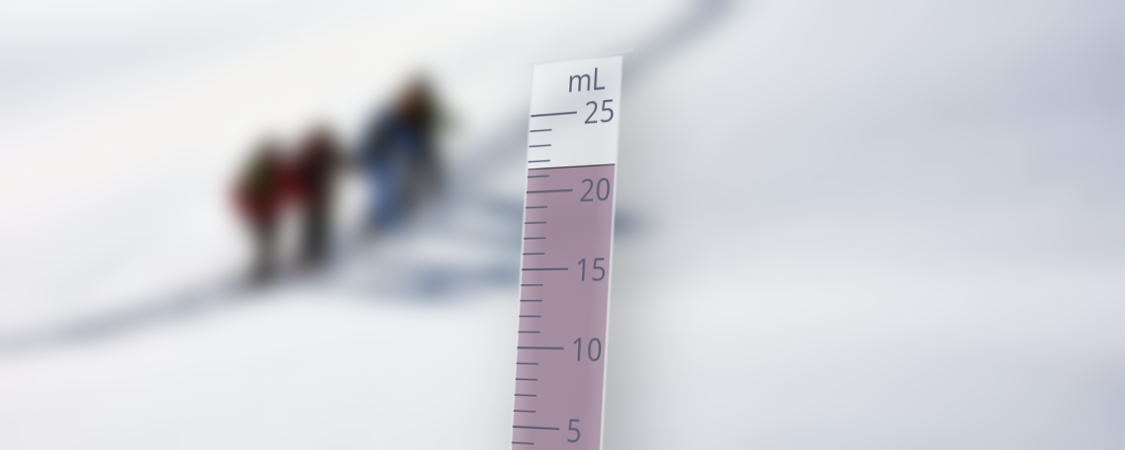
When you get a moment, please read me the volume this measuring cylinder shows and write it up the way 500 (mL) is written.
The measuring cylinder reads 21.5 (mL)
